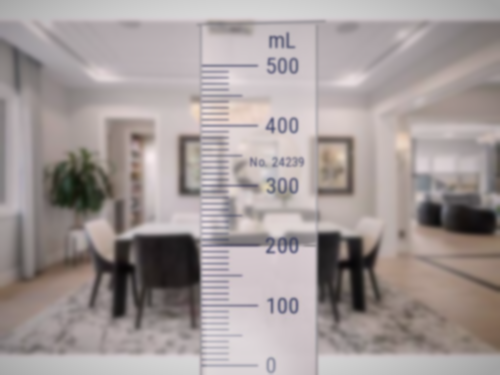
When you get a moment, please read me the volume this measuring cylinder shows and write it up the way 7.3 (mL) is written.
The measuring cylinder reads 200 (mL)
